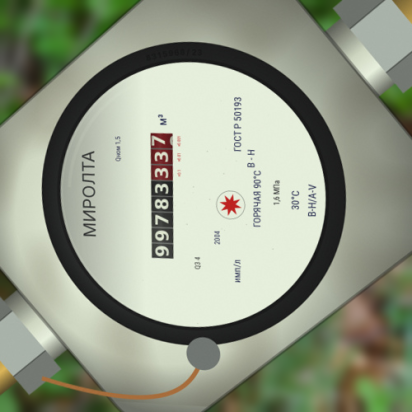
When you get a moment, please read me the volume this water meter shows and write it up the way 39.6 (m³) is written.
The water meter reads 99783.337 (m³)
